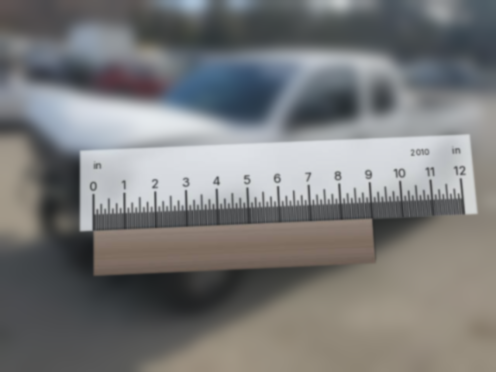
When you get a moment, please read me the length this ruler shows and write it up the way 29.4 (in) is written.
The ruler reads 9 (in)
